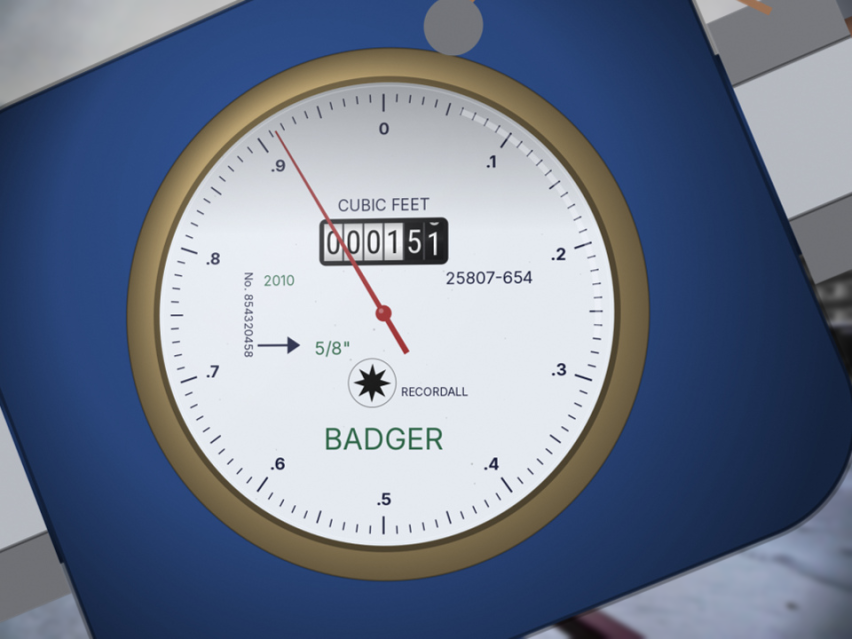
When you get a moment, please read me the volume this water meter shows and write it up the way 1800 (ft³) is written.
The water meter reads 150.91 (ft³)
